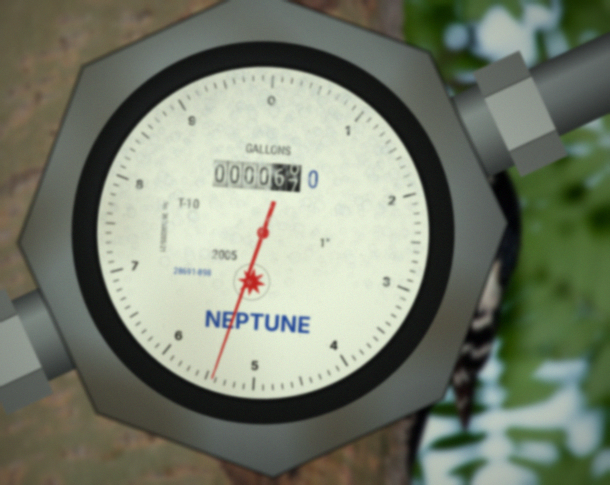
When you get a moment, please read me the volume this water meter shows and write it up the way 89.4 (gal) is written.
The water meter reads 665.4 (gal)
